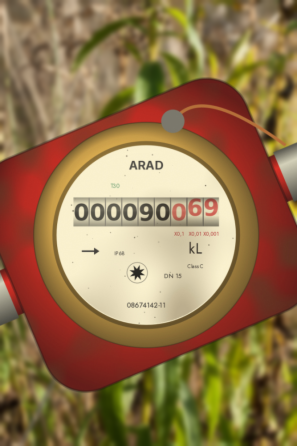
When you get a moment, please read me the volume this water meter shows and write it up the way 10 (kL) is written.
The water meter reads 90.069 (kL)
